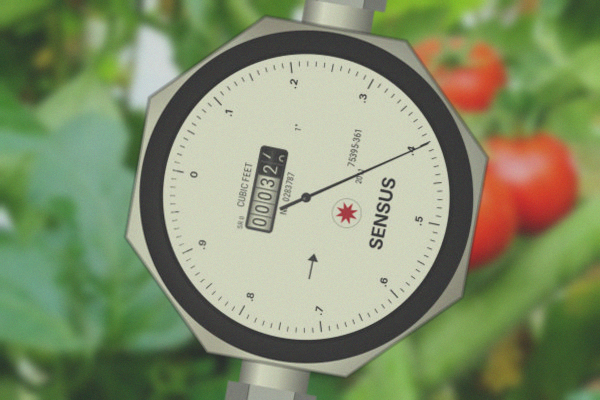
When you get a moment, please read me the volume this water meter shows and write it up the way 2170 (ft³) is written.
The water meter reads 327.40 (ft³)
